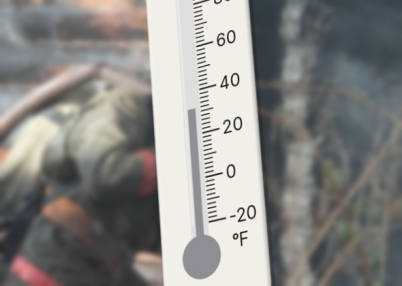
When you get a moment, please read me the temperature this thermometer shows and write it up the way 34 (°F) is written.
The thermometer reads 32 (°F)
